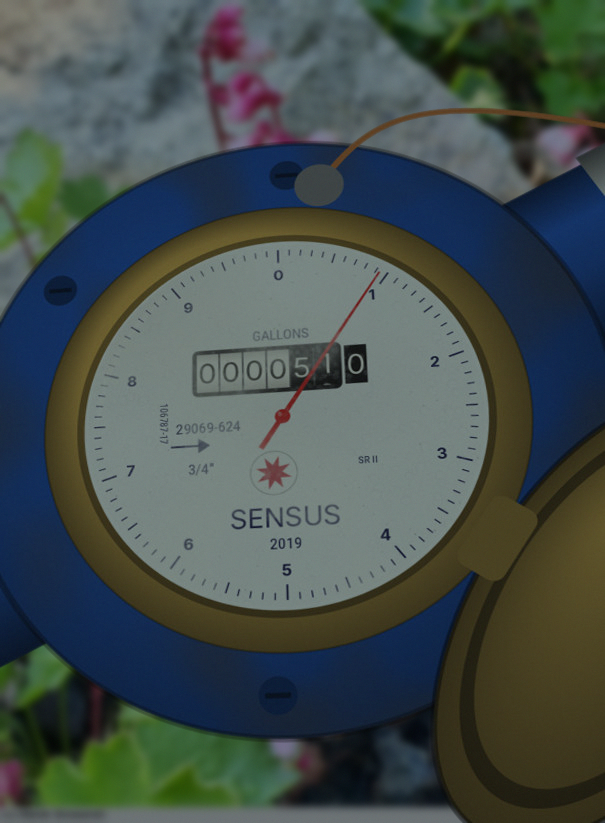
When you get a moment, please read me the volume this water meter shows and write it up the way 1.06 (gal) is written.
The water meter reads 510.9 (gal)
